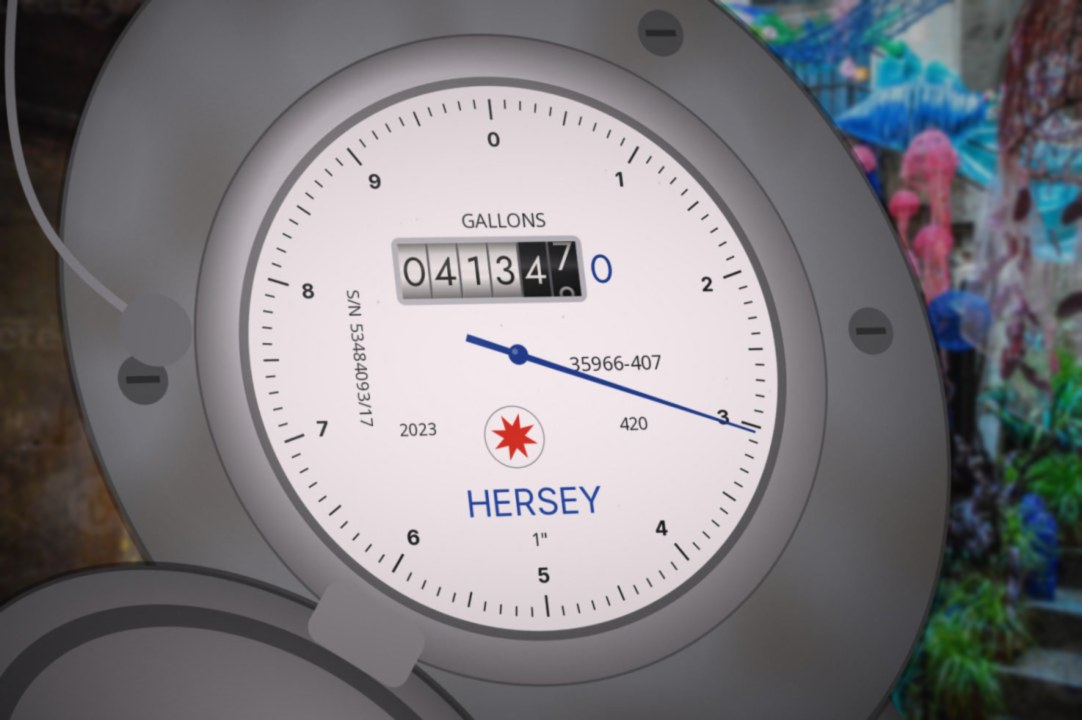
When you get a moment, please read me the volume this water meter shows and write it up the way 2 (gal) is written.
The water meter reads 413473.0 (gal)
